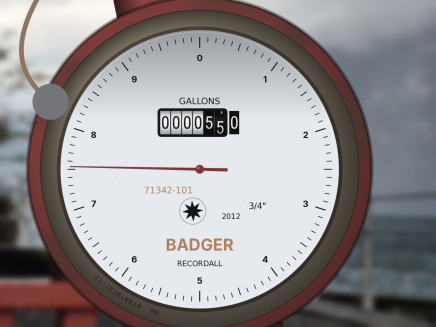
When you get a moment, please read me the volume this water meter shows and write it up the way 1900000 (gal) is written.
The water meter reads 547.5 (gal)
